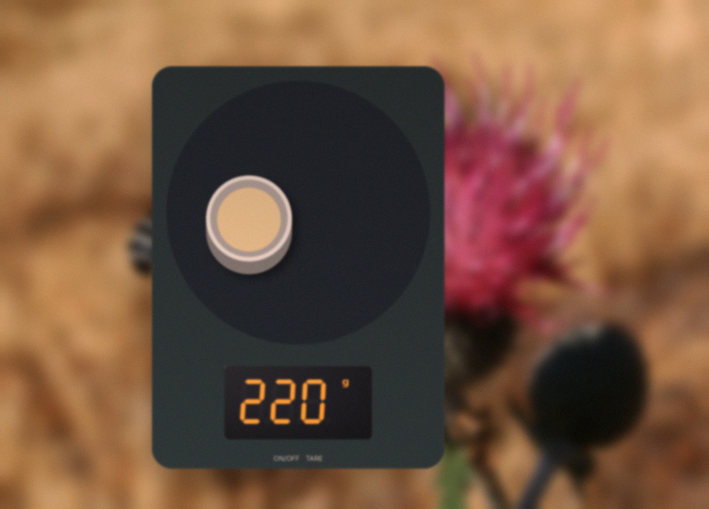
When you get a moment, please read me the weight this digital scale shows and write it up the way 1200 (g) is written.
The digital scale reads 220 (g)
